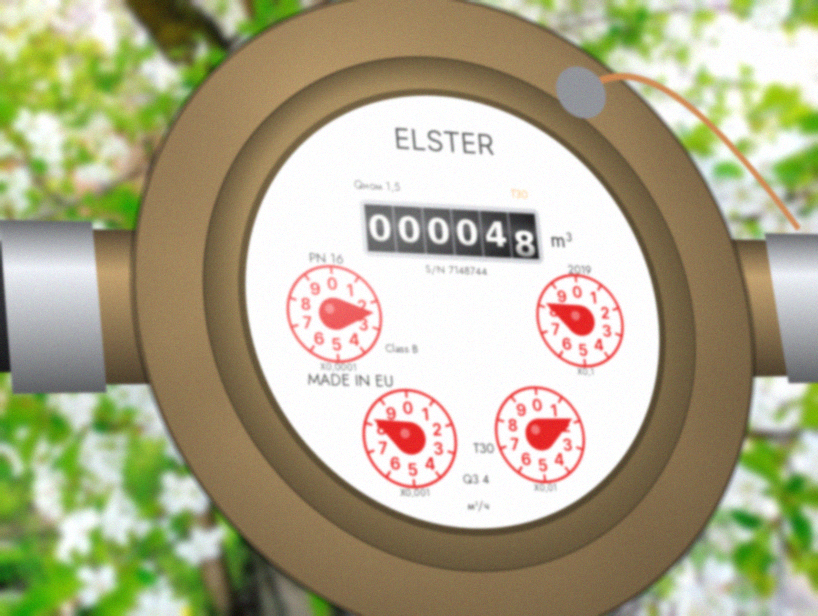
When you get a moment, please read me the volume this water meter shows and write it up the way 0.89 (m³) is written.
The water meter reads 47.8182 (m³)
